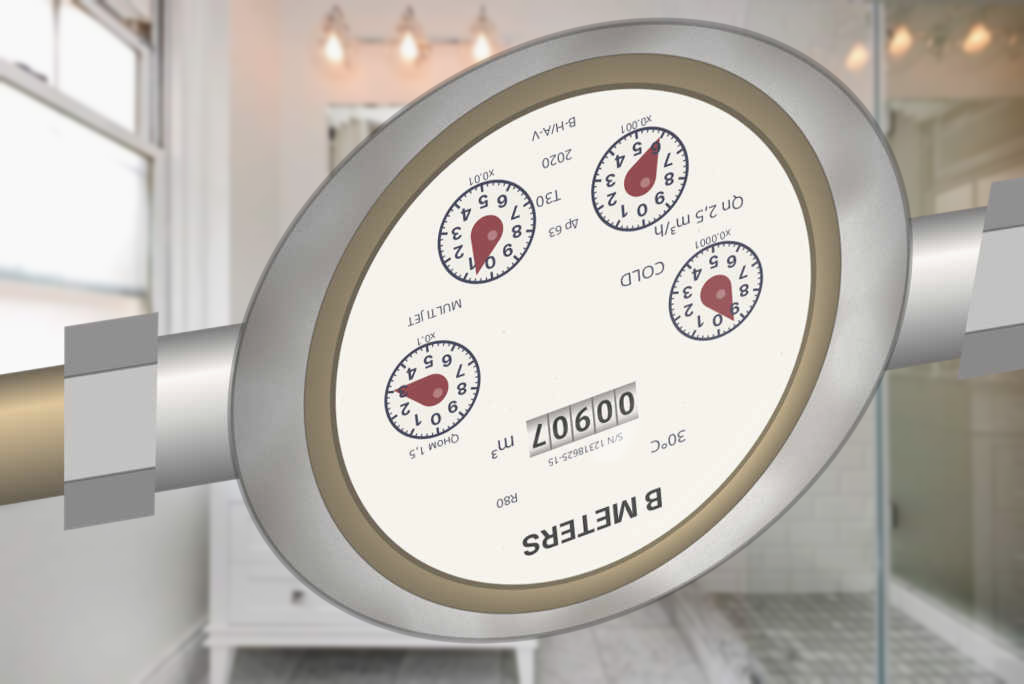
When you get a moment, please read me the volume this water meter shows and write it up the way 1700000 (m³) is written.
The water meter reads 907.3059 (m³)
